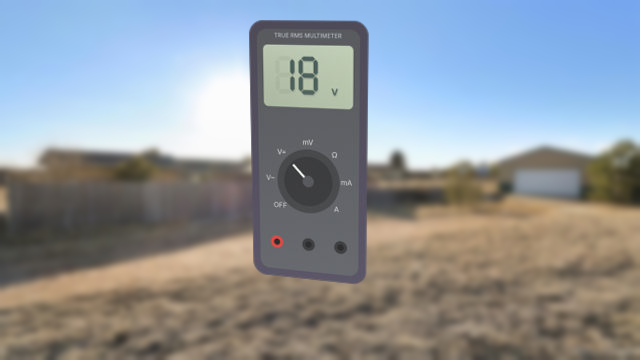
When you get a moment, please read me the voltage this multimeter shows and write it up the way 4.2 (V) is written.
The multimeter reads 18 (V)
